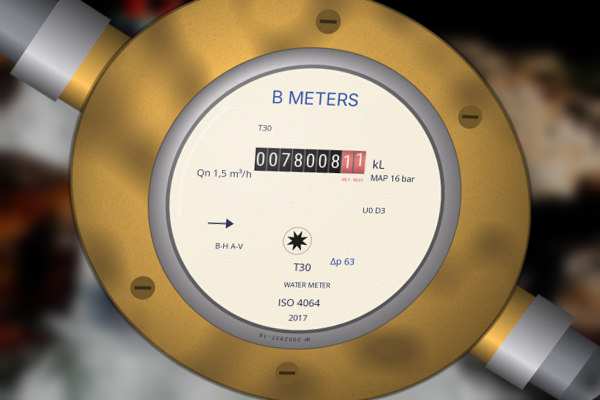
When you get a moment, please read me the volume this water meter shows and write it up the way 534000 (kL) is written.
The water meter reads 78008.11 (kL)
